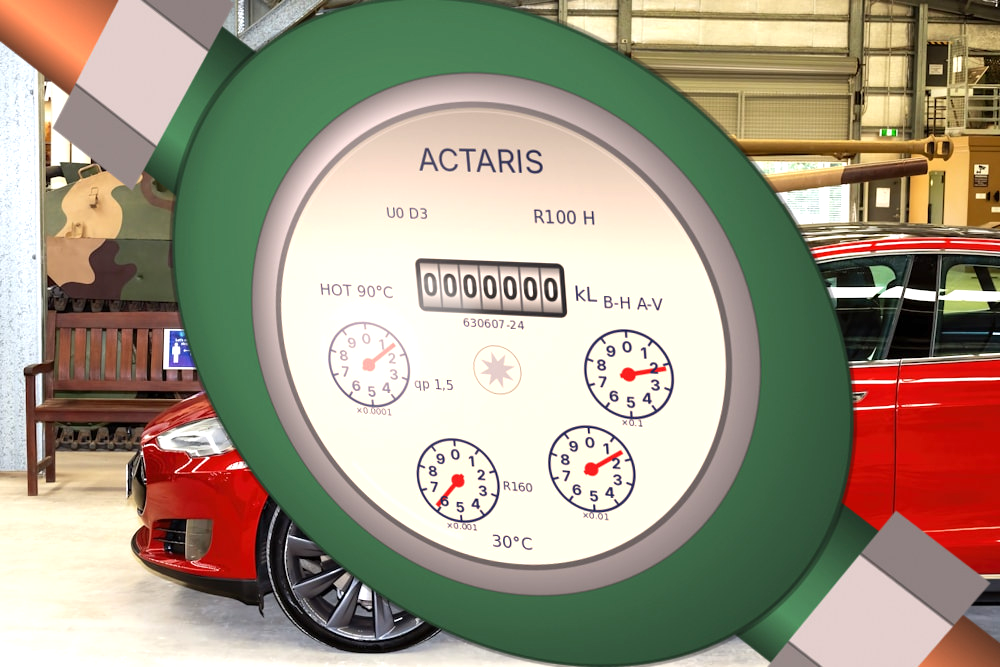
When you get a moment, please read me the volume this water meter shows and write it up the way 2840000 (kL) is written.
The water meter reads 0.2161 (kL)
